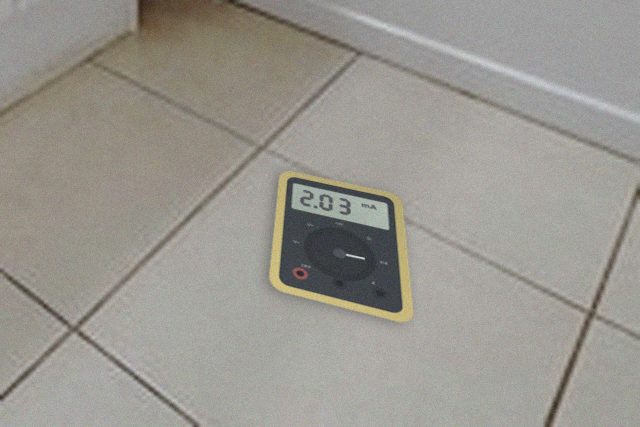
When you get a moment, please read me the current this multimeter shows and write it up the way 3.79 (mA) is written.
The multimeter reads 2.03 (mA)
